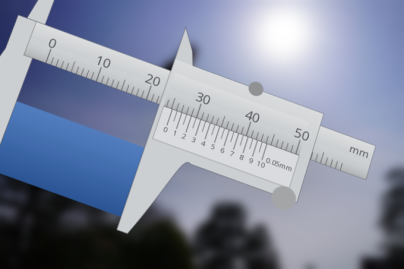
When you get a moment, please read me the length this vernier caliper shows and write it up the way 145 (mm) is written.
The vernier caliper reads 25.2 (mm)
